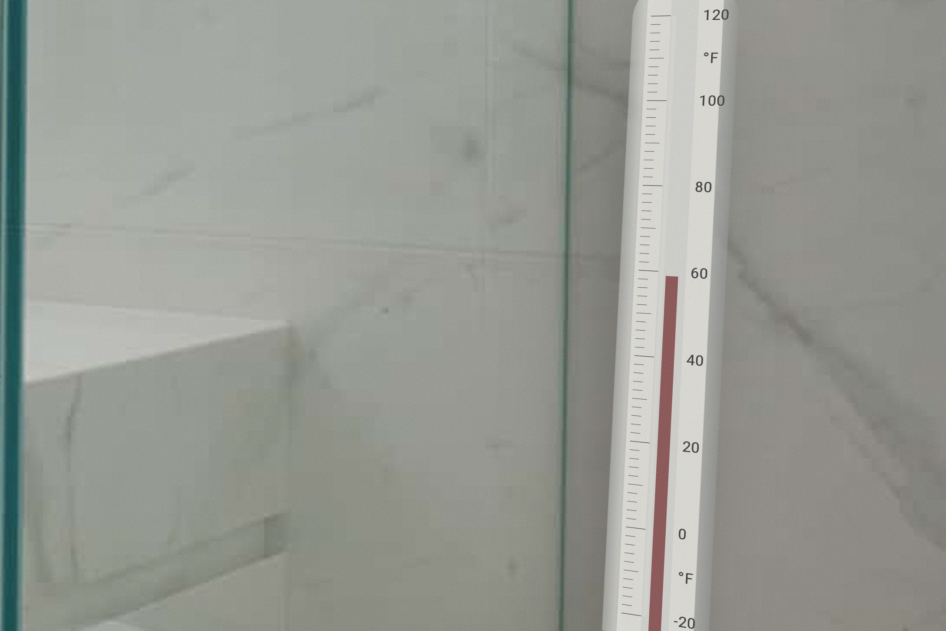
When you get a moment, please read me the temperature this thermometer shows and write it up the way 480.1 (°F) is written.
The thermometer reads 59 (°F)
